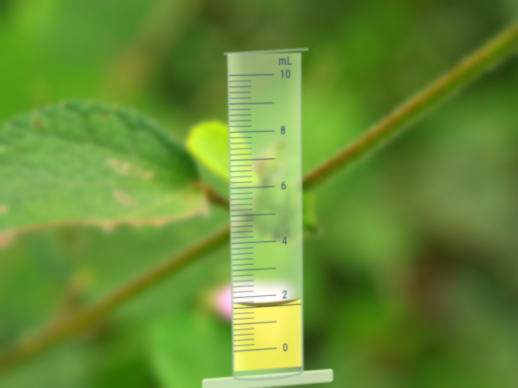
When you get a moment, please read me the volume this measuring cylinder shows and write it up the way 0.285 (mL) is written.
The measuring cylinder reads 1.6 (mL)
